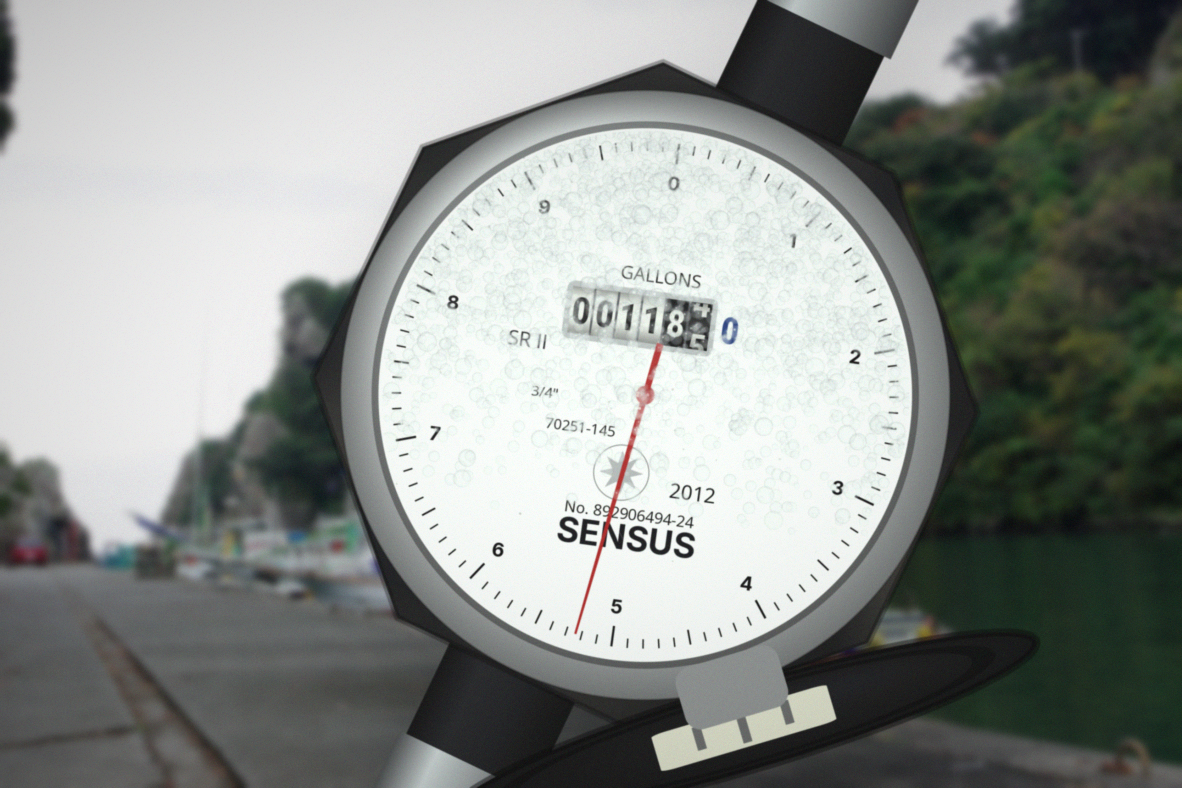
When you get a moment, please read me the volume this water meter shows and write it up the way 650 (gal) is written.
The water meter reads 11845.2 (gal)
